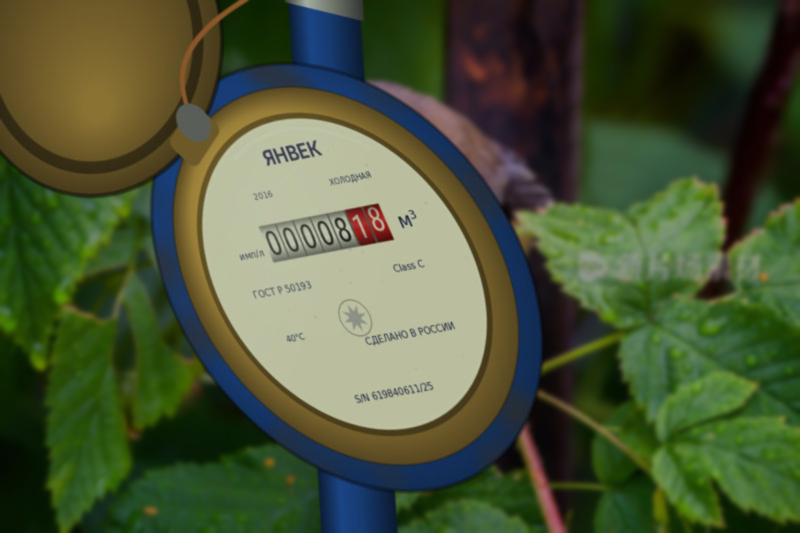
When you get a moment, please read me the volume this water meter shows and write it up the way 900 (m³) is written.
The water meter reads 8.18 (m³)
